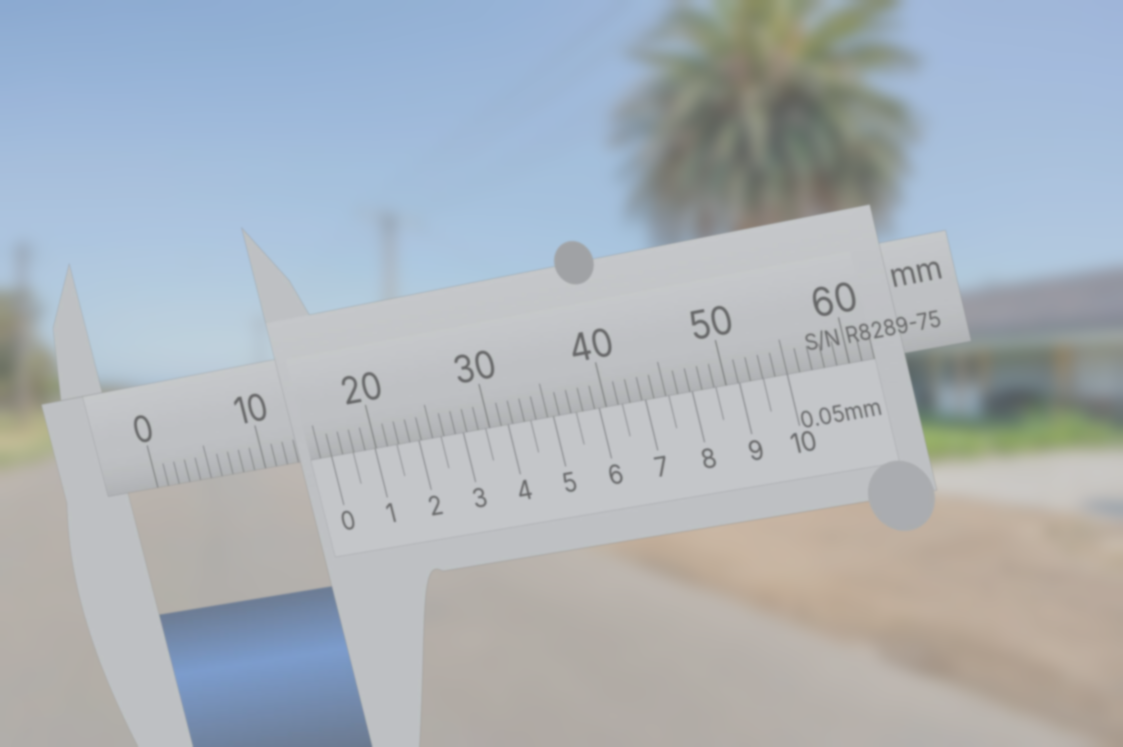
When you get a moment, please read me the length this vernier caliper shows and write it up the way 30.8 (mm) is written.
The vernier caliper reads 16.0 (mm)
